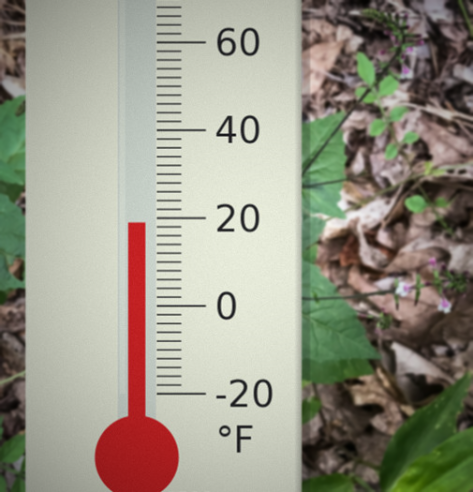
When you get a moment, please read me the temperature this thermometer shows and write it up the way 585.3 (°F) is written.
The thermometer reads 19 (°F)
